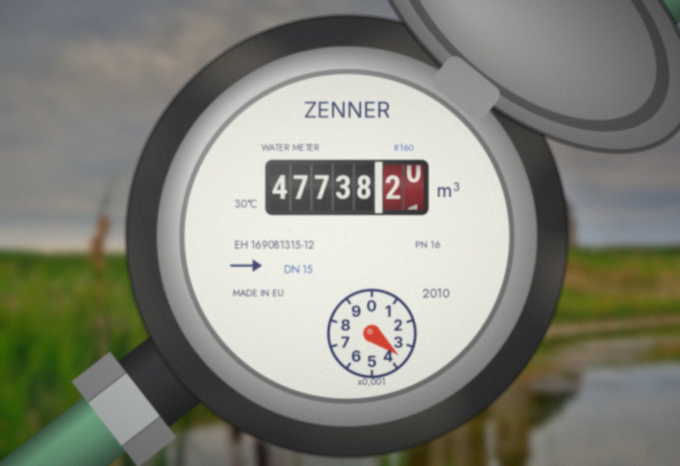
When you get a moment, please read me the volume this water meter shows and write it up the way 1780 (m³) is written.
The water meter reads 47738.203 (m³)
